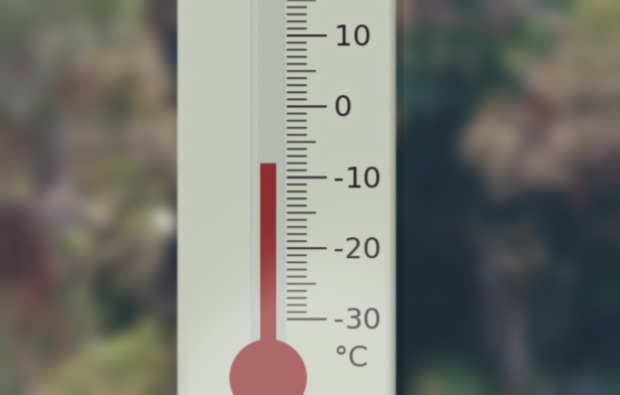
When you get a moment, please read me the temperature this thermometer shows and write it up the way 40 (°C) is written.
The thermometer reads -8 (°C)
